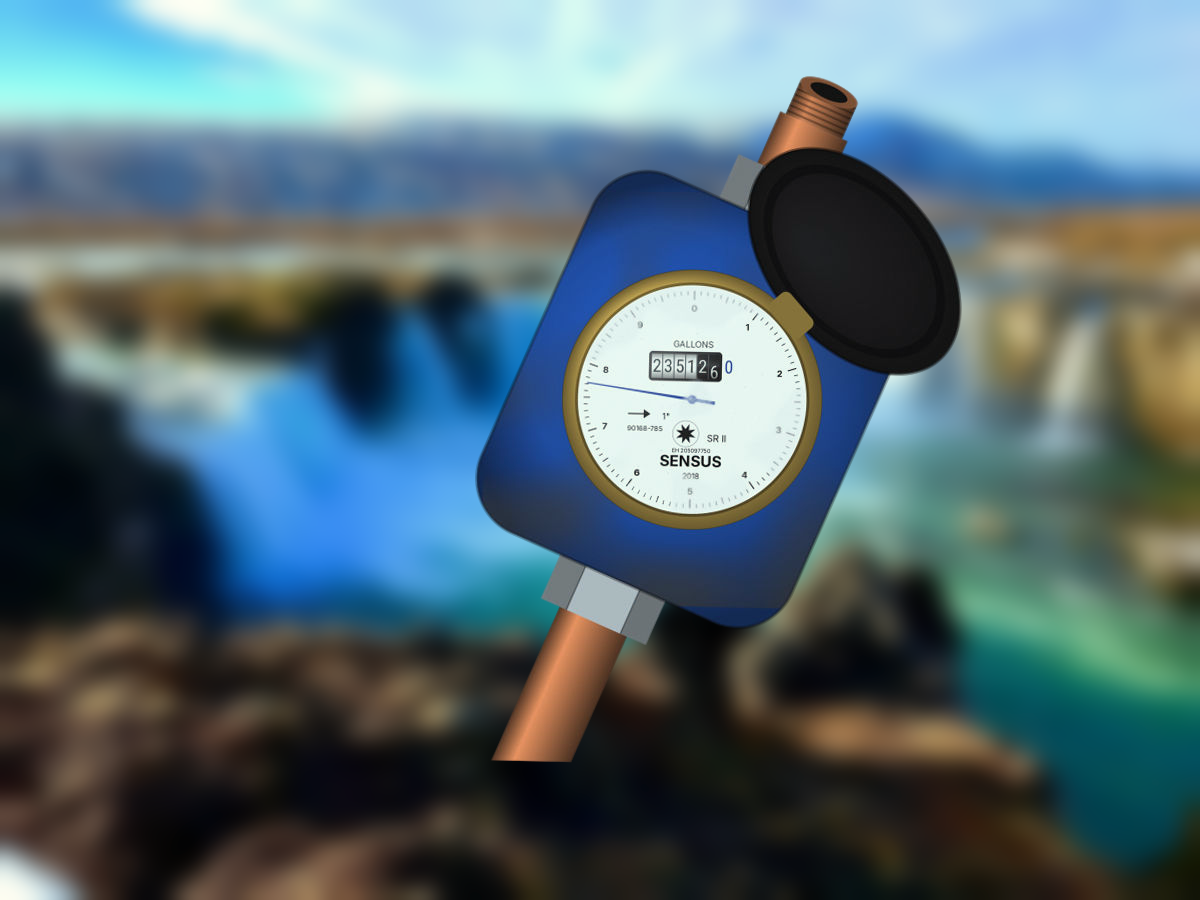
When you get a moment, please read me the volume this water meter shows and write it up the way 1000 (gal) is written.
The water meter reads 2351257.7 (gal)
